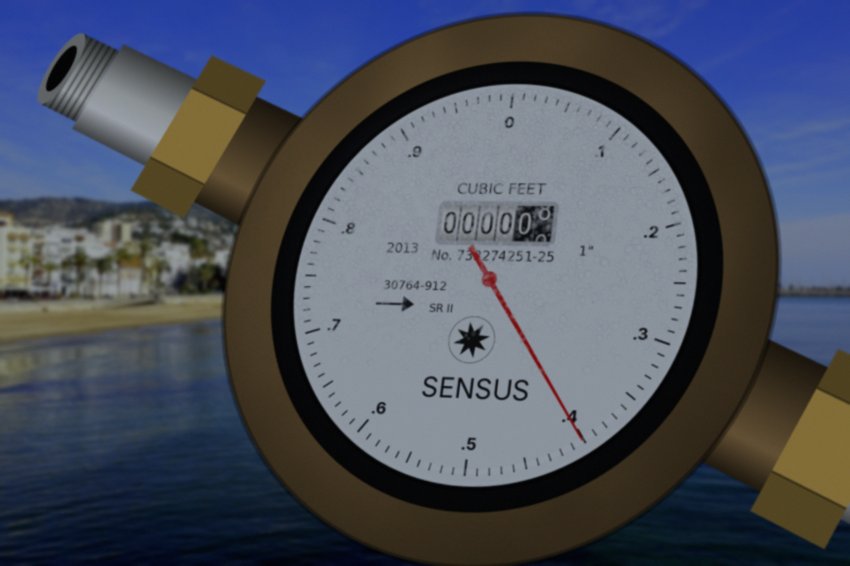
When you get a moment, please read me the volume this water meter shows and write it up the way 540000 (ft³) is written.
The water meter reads 8.40 (ft³)
